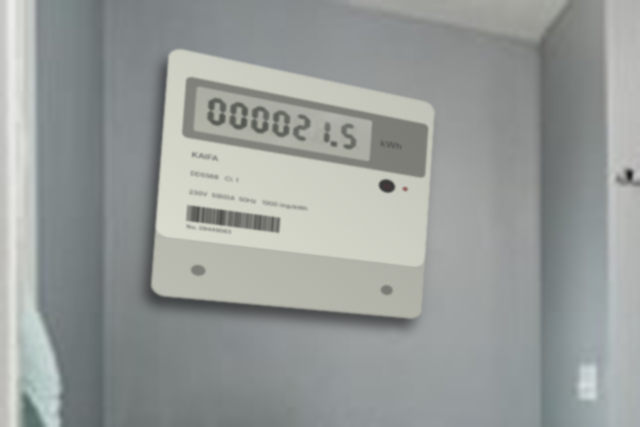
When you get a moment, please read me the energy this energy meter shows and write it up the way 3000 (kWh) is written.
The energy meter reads 21.5 (kWh)
